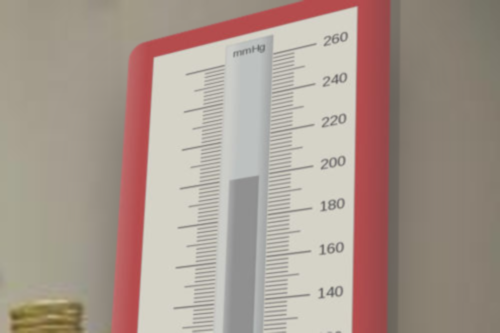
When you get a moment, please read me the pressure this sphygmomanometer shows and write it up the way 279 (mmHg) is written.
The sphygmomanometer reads 200 (mmHg)
